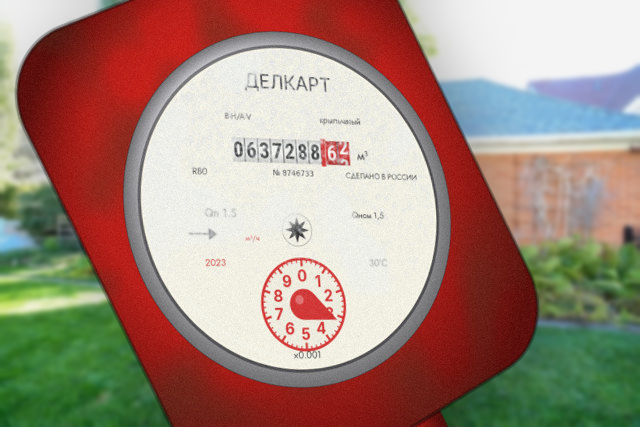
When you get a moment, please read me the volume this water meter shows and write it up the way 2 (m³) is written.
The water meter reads 637288.623 (m³)
